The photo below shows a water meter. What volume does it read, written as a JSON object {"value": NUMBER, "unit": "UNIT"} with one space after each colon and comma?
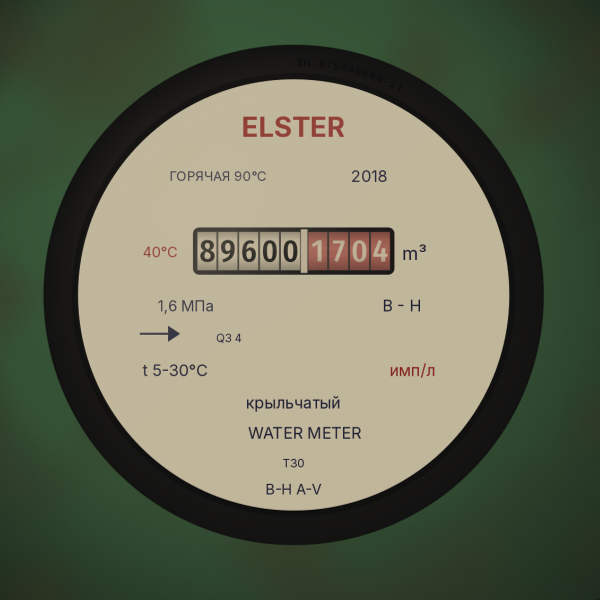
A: {"value": 89600.1704, "unit": "m³"}
